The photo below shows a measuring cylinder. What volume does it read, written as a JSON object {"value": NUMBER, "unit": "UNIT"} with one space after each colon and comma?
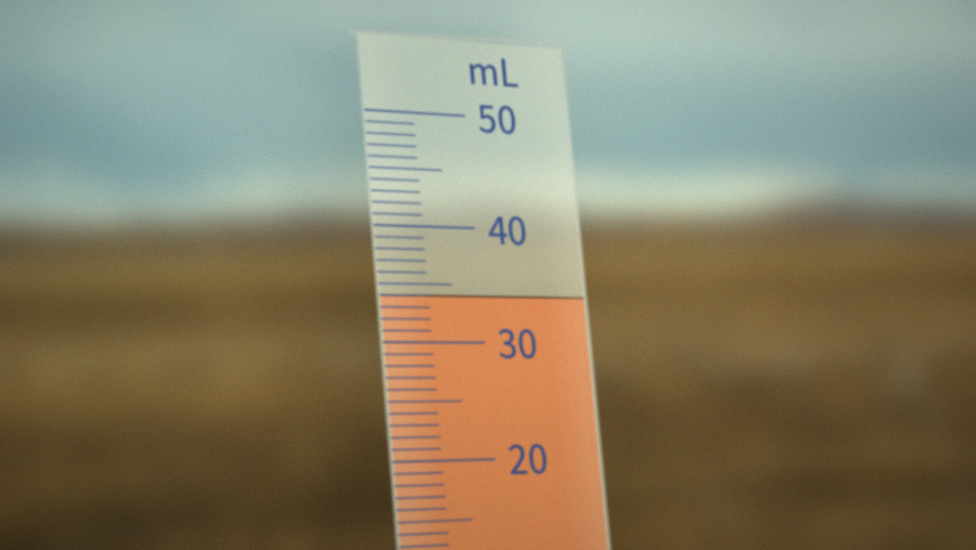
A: {"value": 34, "unit": "mL"}
